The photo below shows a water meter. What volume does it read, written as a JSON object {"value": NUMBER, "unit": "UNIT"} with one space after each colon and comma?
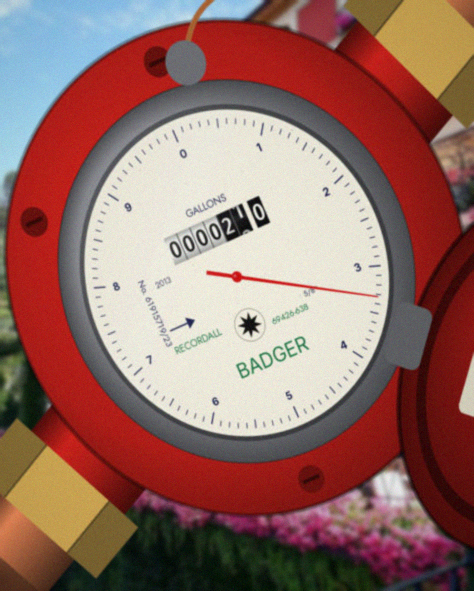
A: {"value": 213.3, "unit": "gal"}
